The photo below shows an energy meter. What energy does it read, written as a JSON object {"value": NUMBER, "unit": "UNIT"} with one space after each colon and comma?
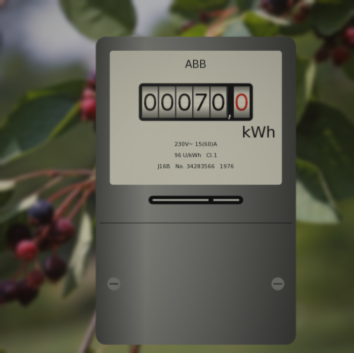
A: {"value": 70.0, "unit": "kWh"}
